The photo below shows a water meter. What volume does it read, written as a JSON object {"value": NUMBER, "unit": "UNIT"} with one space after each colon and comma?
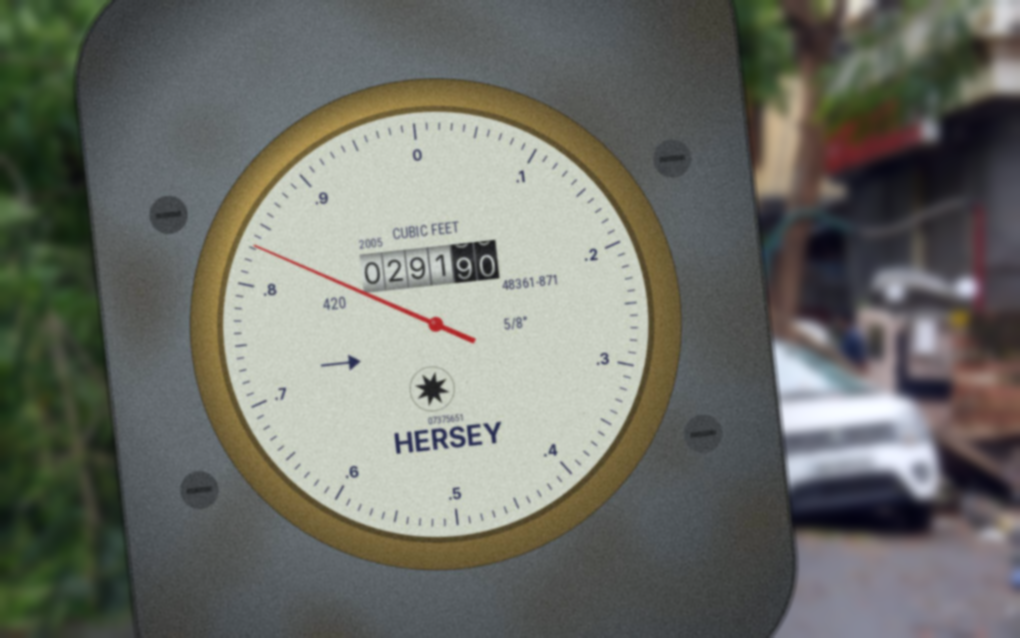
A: {"value": 29189.83, "unit": "ft³"}
